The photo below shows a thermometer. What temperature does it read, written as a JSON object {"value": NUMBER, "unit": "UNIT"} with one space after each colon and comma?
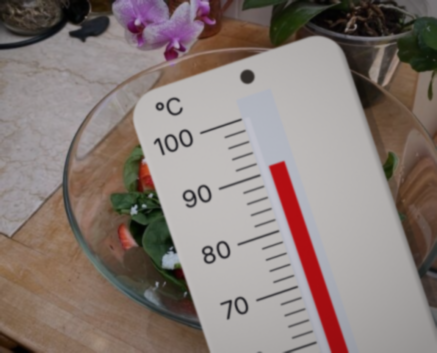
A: {"value": 91, "unit": "°C"}
